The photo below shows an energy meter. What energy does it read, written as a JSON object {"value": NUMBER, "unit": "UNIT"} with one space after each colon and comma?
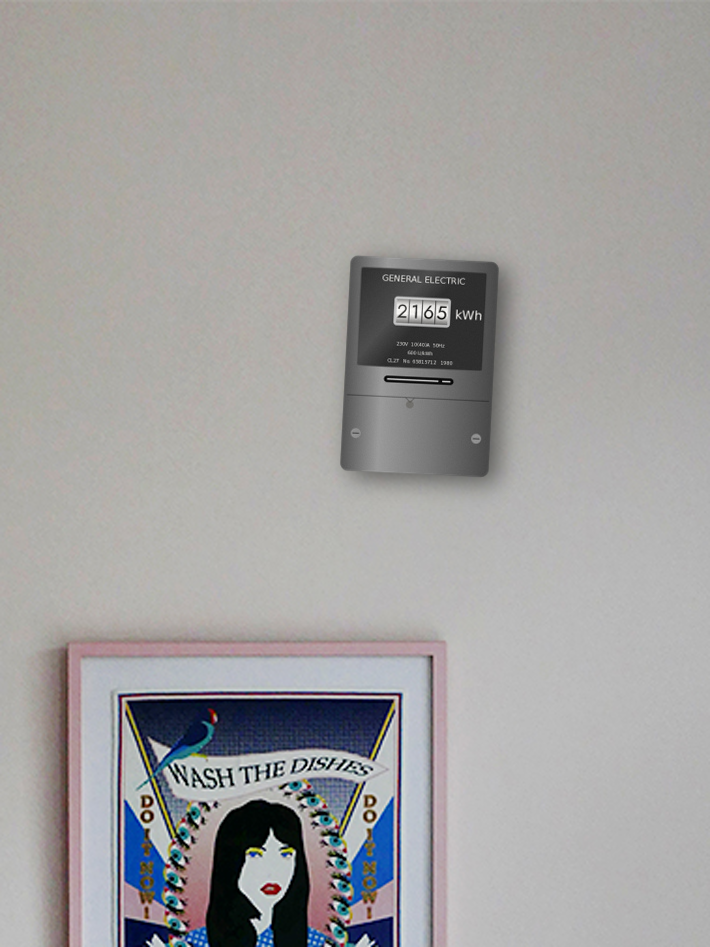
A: {"value": 2165, "unit": "kWh"}
